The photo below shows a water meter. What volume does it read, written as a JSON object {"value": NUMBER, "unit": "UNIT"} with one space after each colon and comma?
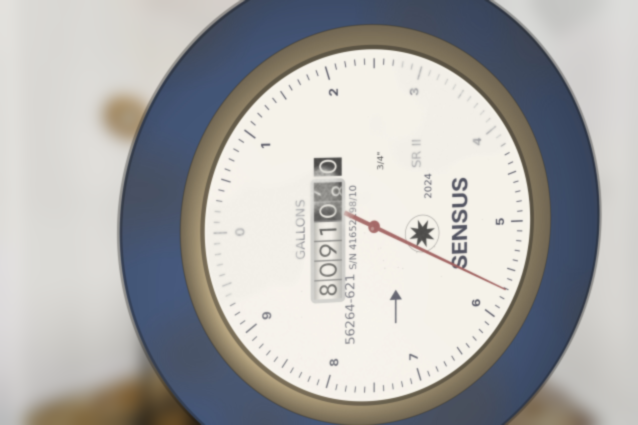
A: {"value": 8091075.7, "unit": "gal"}
